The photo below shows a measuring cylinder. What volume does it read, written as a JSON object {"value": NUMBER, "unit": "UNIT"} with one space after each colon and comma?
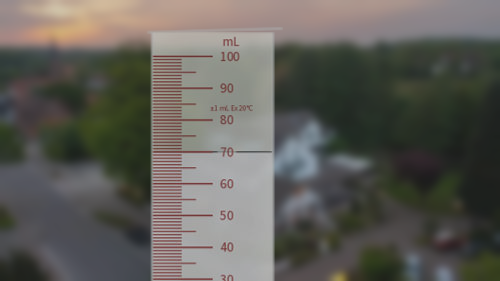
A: {"value": 70, "unit": "mL"}
